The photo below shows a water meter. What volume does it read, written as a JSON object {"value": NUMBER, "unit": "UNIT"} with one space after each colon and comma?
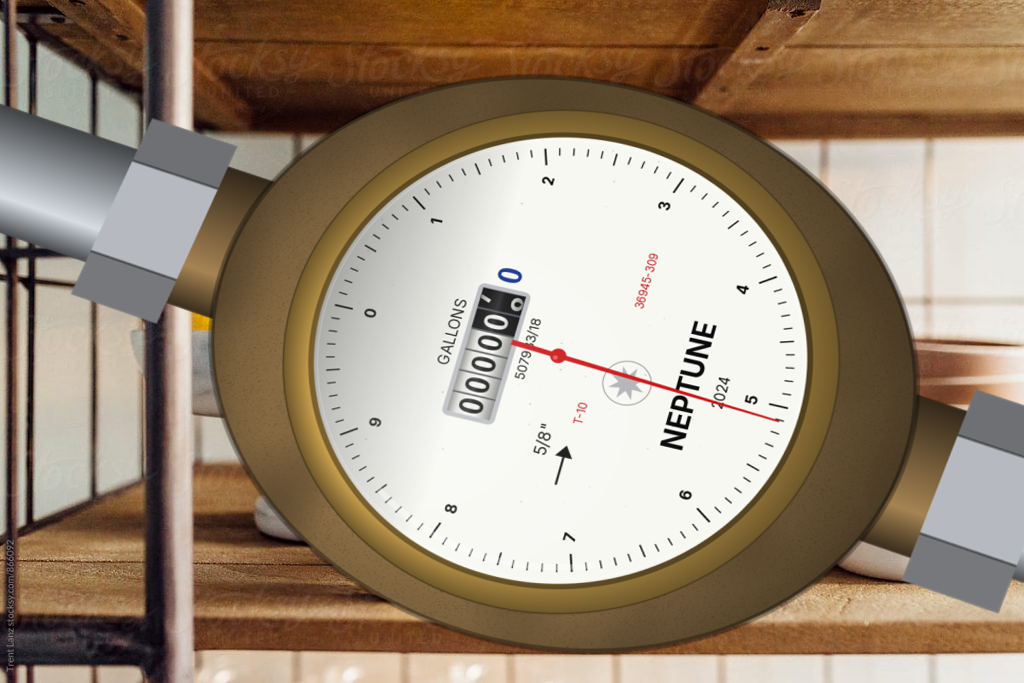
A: {"value": 75.1, "unit": "gal"}
